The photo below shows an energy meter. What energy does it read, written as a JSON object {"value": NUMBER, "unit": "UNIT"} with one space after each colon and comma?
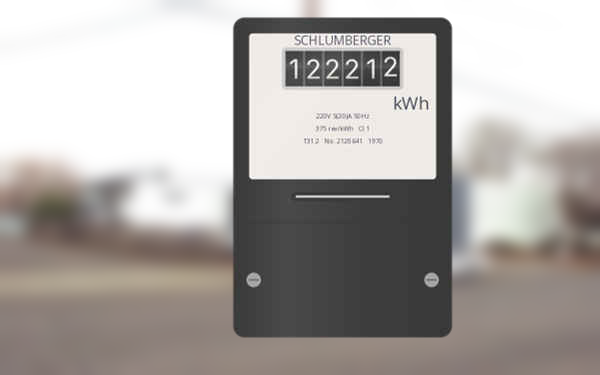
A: {"value": 122212, "unit": "kWh"}
